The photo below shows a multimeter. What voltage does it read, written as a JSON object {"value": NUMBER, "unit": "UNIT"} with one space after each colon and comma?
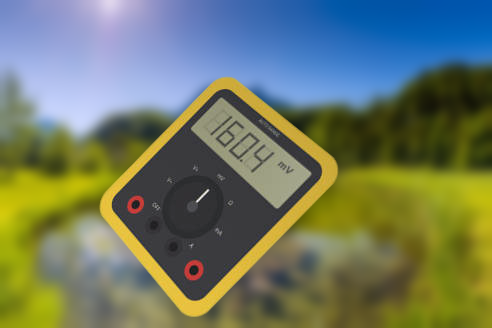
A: {"value": 160.4, "unit": "mV"}
